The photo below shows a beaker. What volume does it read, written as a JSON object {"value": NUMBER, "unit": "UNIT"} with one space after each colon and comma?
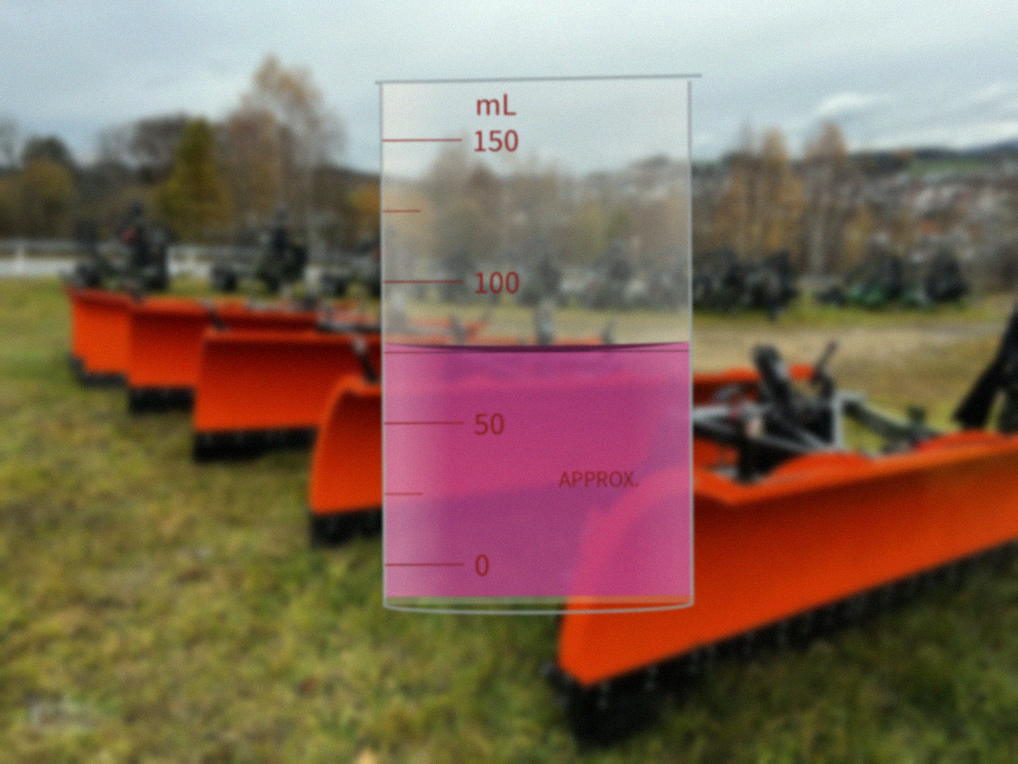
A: {"value": 75, "unit": "mL"}
